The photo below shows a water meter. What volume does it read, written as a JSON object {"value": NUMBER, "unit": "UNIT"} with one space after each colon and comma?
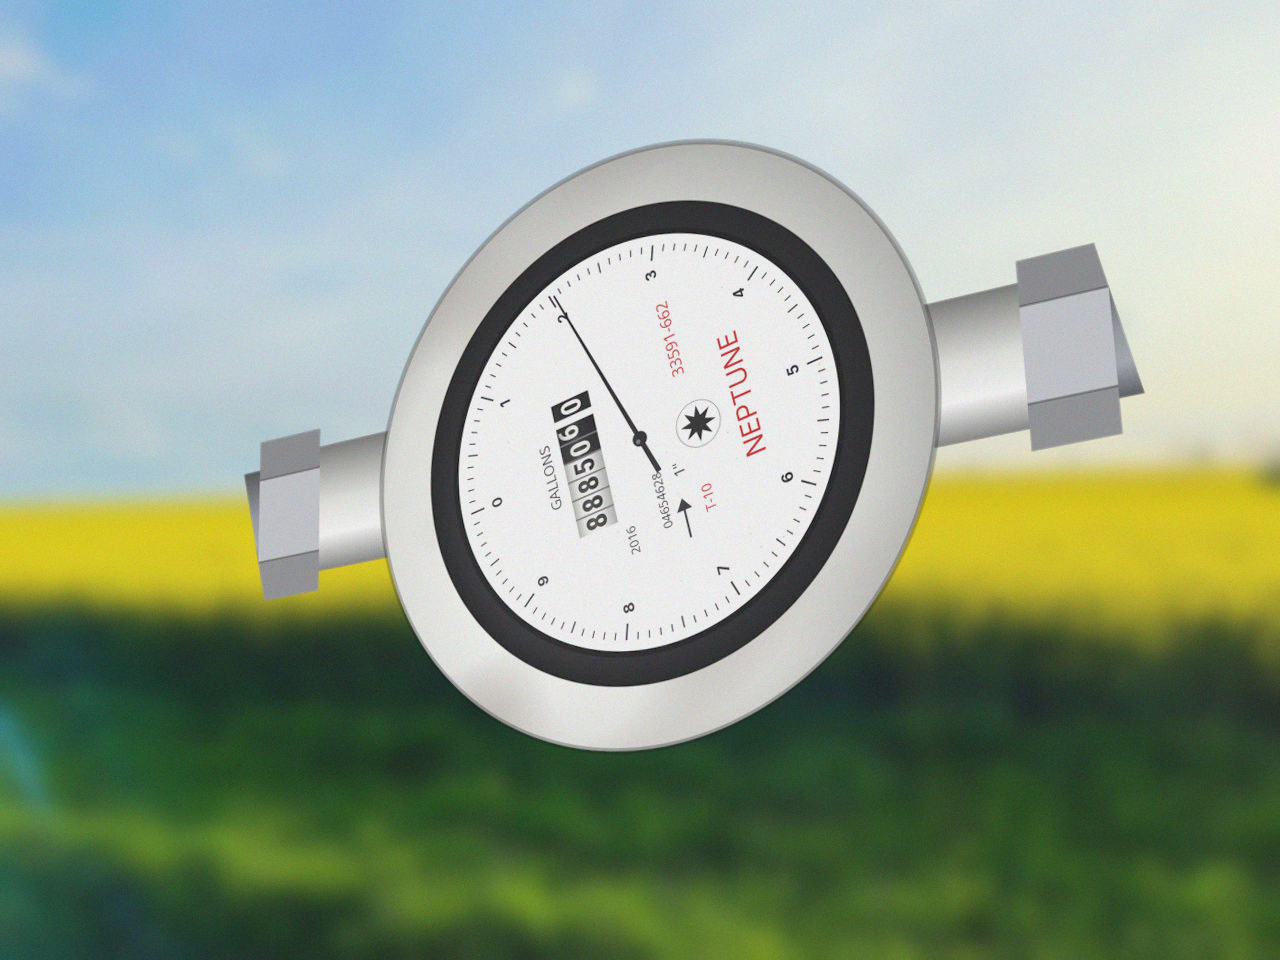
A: {"value": 8885062.0, "unit": "gal"}
